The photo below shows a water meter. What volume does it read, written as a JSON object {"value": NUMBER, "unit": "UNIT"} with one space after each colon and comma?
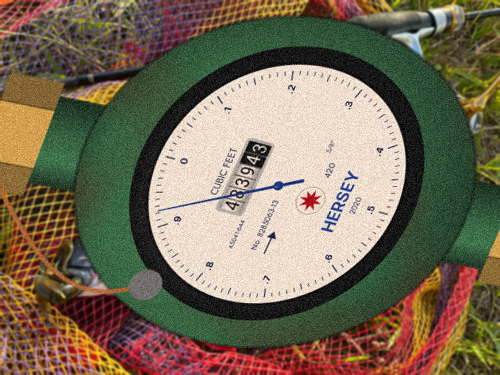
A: {"value": 483942.92, "unit": "ft³"}
